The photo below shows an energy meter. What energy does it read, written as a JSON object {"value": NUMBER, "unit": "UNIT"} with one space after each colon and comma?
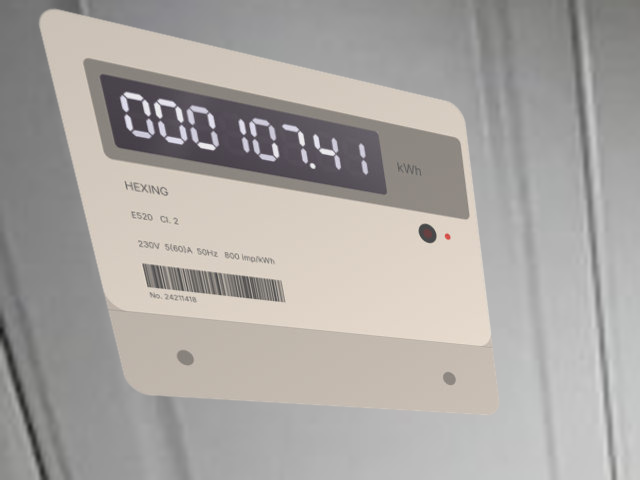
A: {"value": 107.41, "unit": "kWh"}
